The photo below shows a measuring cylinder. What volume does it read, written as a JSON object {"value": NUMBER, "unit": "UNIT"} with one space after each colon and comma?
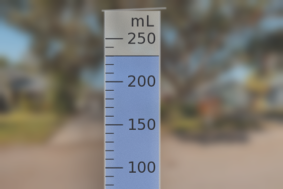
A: {"value": 230, "unit": "mL"}
